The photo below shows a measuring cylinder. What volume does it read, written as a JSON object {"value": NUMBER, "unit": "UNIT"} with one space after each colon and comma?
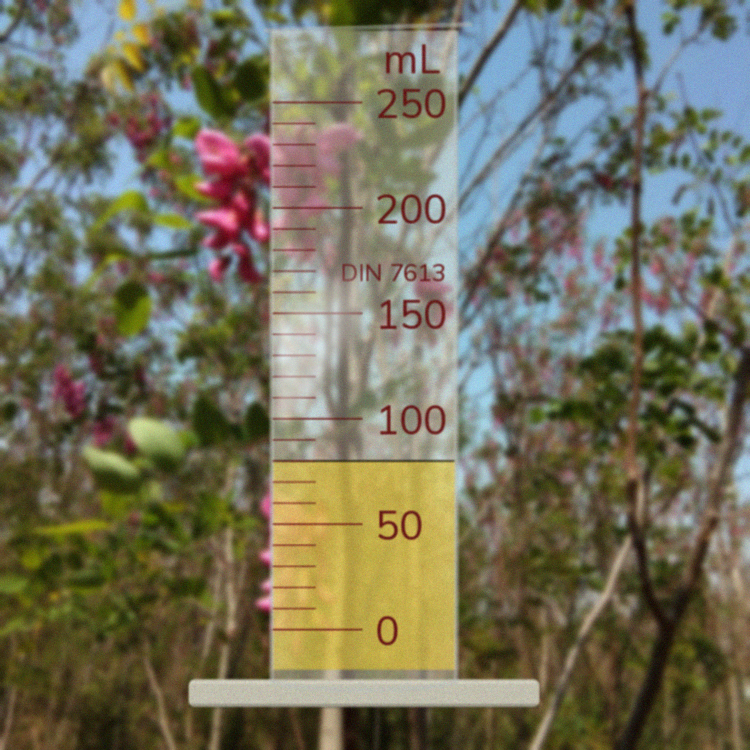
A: {"value": 80, "unit": "mL"}
